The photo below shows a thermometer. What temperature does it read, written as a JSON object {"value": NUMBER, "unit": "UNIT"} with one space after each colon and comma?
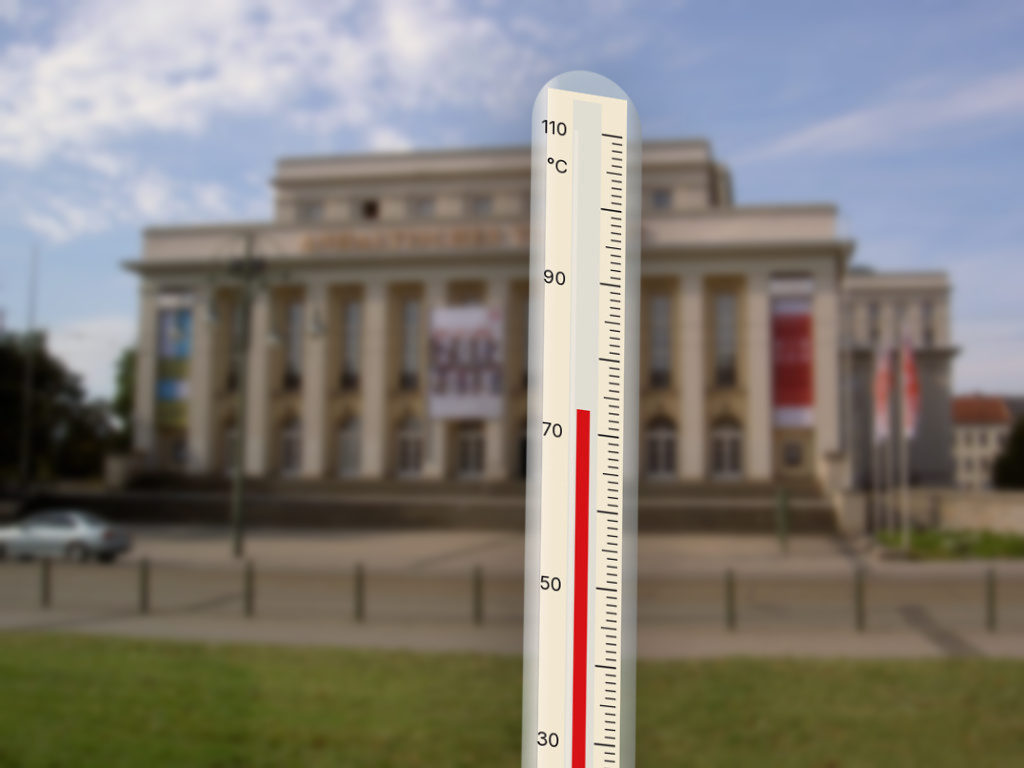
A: {"value": 73, "unit": "°C"}
